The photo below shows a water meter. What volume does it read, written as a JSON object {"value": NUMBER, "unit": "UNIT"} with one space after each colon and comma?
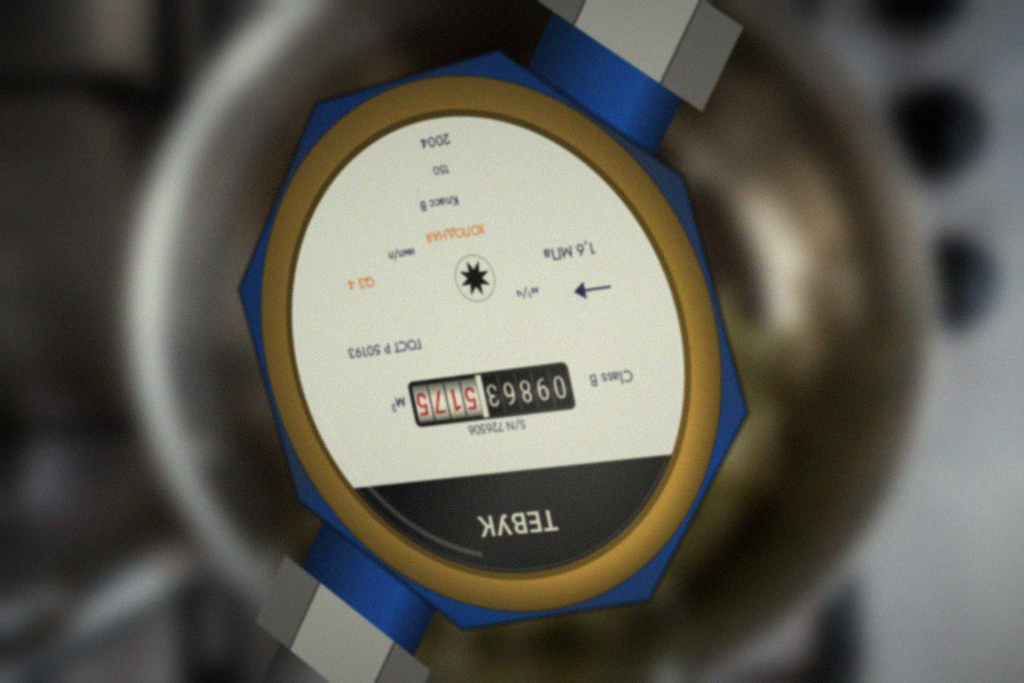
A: {"value": 9863.5175, "unit": "m³"}
